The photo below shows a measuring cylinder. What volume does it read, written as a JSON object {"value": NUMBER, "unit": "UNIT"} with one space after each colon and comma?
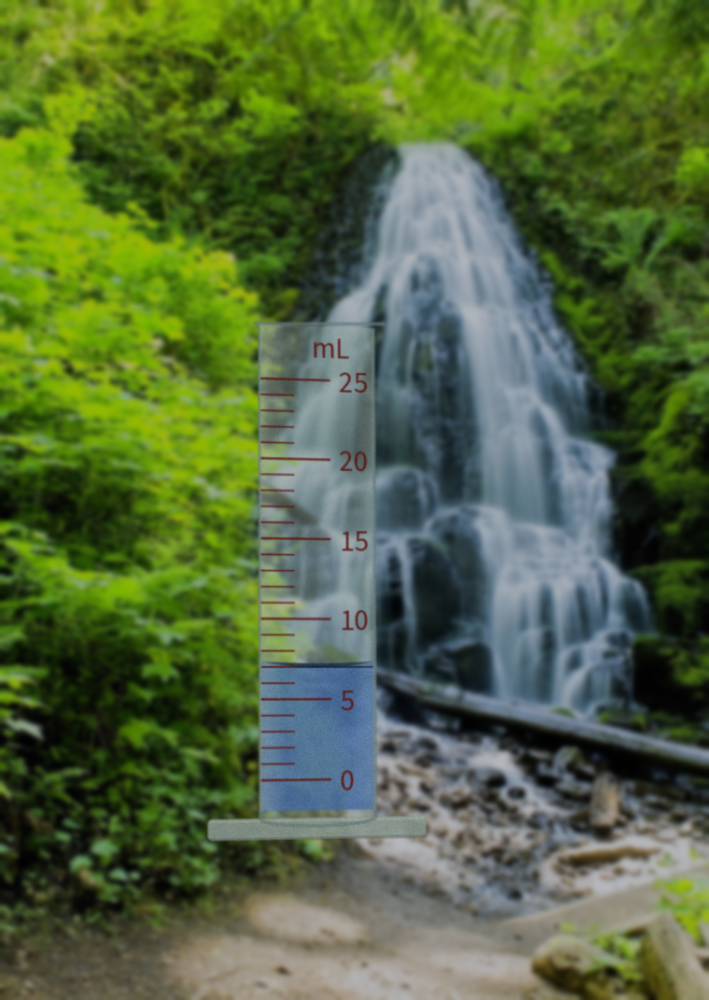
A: {"value": 7, "unit": "mL"}
